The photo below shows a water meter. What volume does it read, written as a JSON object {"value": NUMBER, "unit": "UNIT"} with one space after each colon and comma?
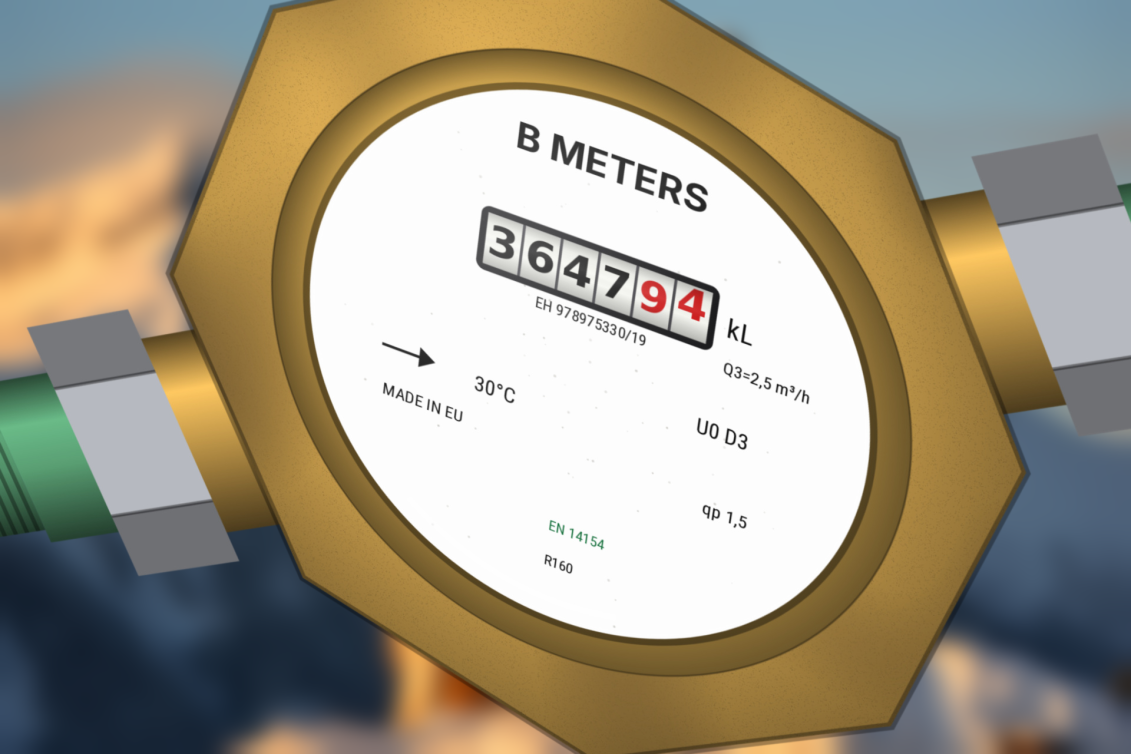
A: {"value": 3647.94, "unit": "kL"}
